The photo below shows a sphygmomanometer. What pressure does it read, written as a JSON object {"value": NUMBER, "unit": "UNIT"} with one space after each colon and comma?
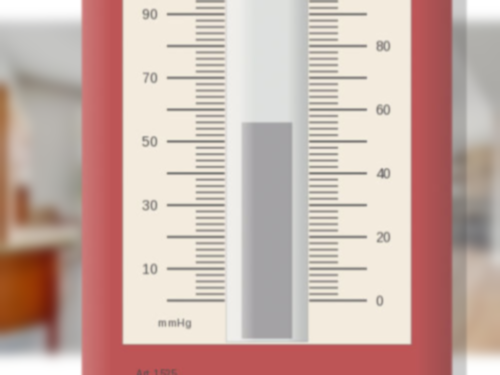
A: {"value": 56, "unit": "mmHg"}
